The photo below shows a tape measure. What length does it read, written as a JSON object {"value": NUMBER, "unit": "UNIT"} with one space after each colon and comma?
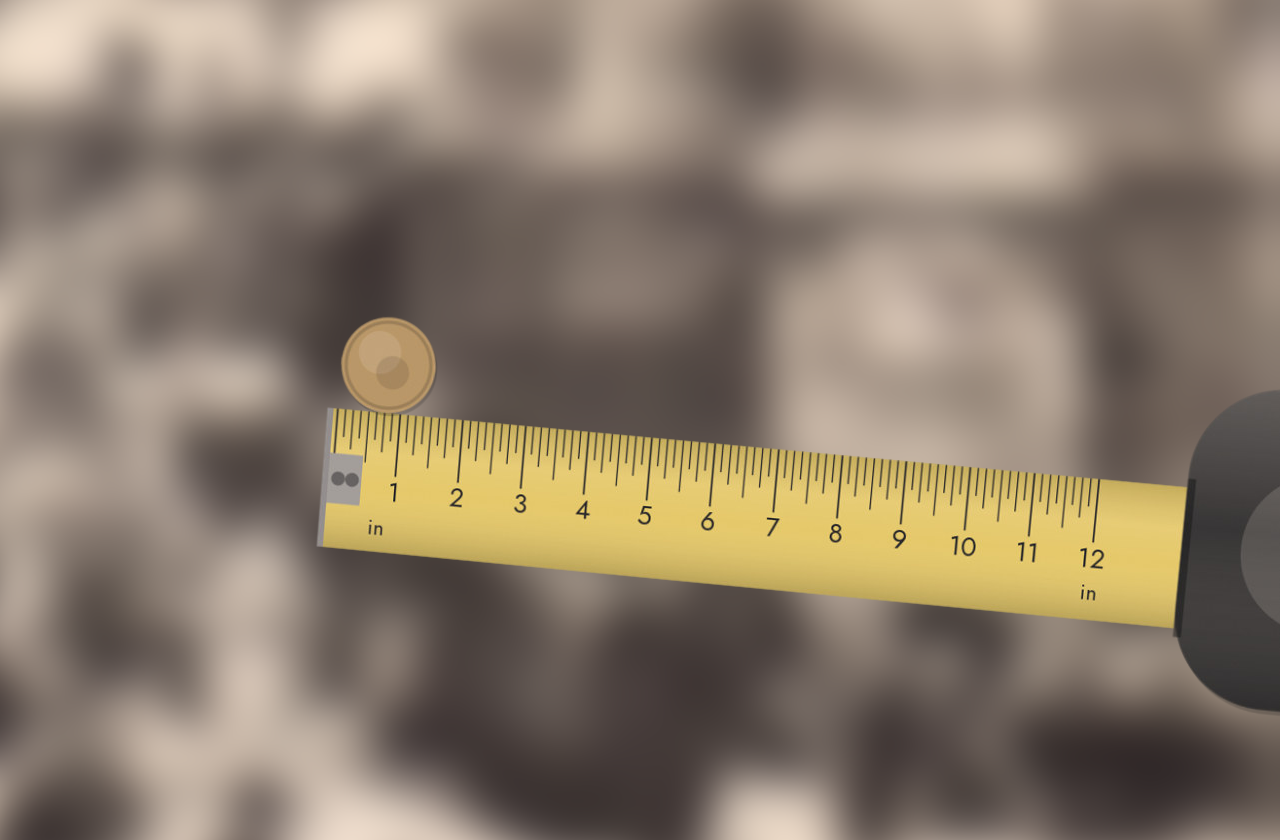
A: {"value": 1.5, "unit": "in"}
